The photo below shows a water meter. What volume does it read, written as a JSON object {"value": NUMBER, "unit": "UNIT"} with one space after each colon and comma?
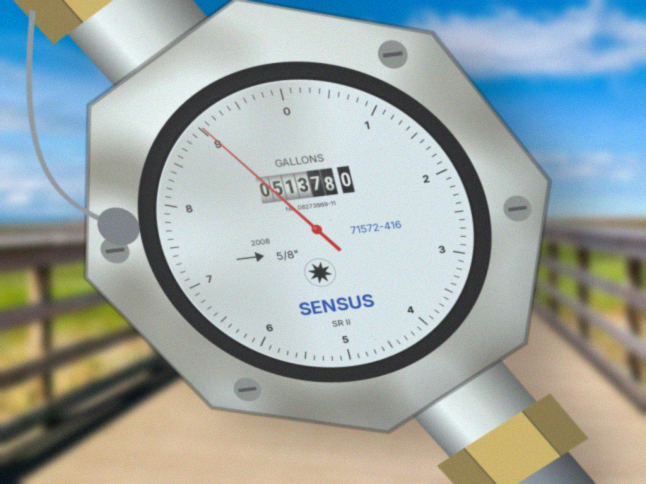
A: {"value": 513779.0, "unit": "gal"}
